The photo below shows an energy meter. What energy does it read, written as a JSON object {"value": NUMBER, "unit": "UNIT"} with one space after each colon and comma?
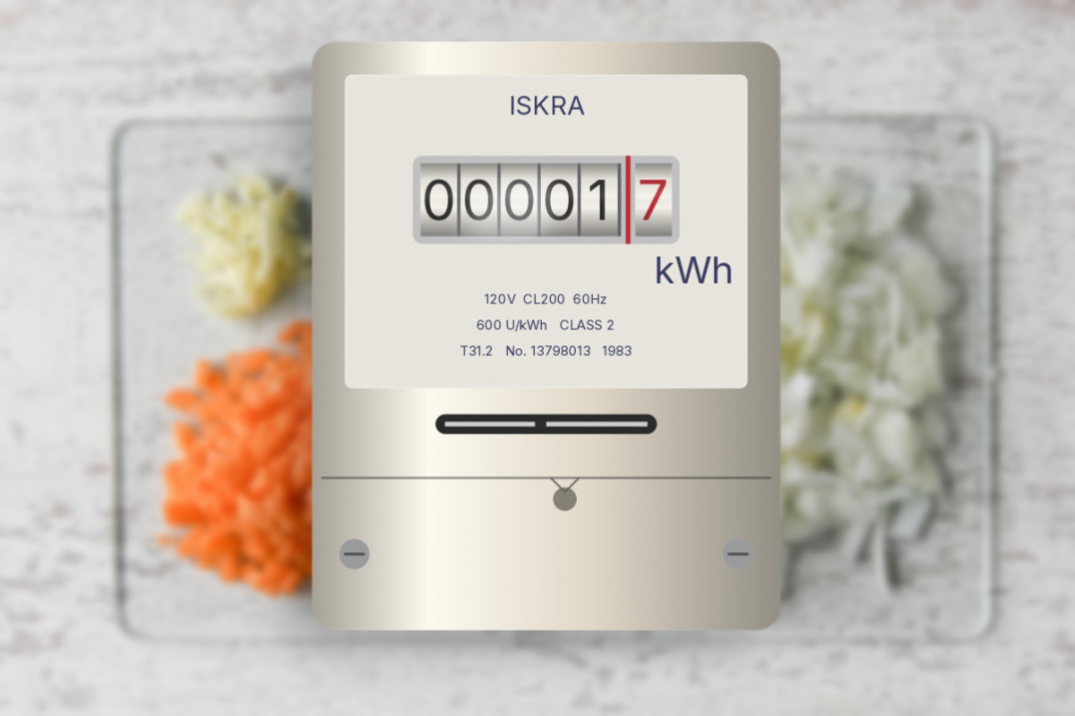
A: {"value": 1.7, "unit": "kWh"}
